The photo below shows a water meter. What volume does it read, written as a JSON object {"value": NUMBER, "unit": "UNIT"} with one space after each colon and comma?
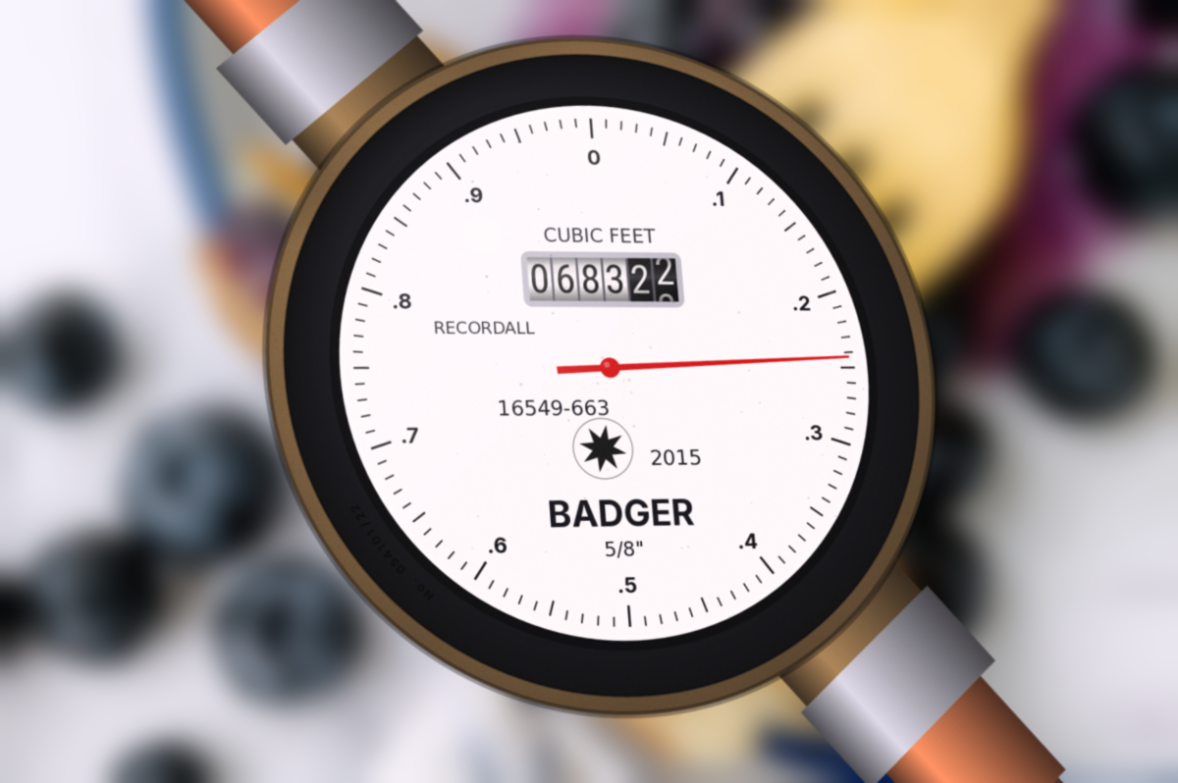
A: {"value": 68322.24, "unit": "ft³"}
